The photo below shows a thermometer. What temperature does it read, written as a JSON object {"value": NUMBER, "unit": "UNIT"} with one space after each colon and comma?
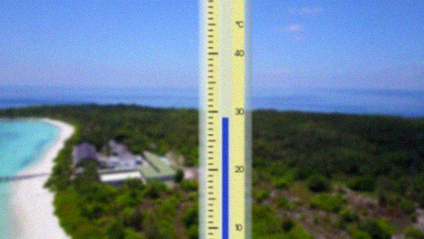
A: {"value": 29, "unit": "°C"}
